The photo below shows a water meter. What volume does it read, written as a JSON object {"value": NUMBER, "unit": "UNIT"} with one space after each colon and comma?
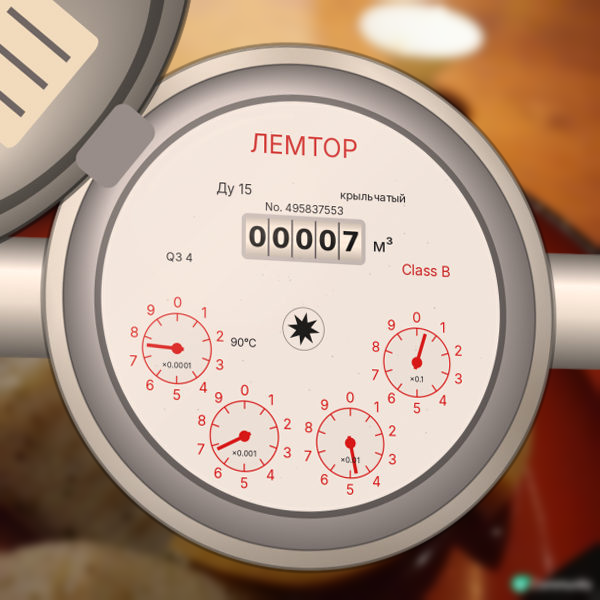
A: {"value": 7.0467, "unit": "m³"}
